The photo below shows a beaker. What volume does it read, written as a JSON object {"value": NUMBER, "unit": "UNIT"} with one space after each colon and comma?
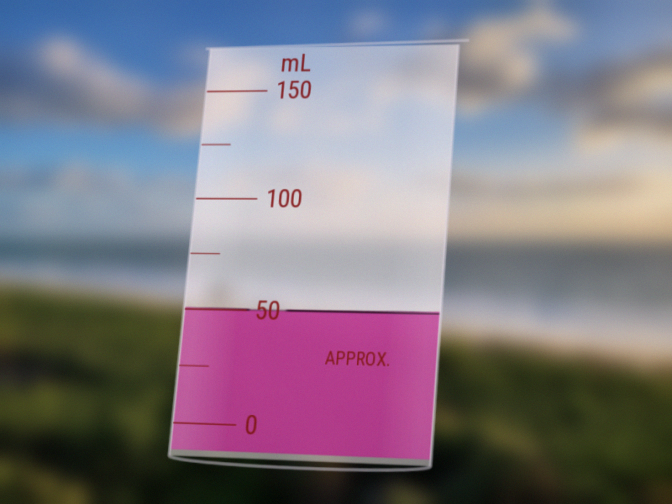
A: {"value": 50, "unit": "mL"}
